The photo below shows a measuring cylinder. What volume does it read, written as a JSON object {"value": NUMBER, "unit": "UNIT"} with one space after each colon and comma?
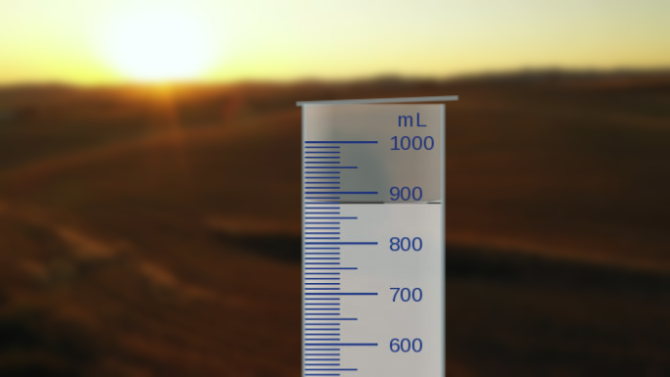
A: {"value": 880, "unit": "mL"}
